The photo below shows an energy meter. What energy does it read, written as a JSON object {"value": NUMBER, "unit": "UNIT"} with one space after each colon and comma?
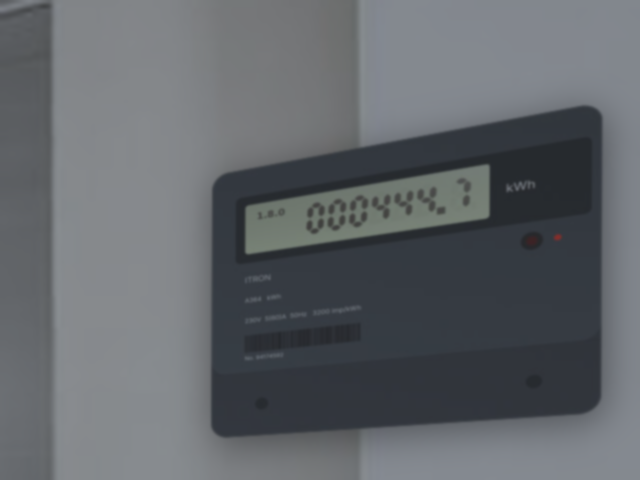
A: {"value": 444.7, "unit": "kWh"}
